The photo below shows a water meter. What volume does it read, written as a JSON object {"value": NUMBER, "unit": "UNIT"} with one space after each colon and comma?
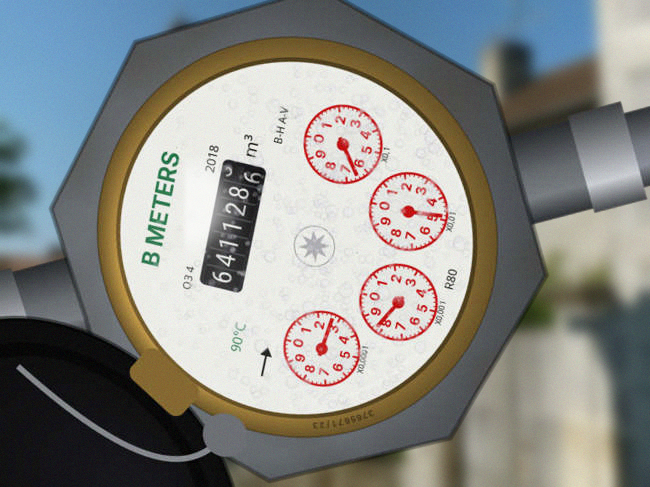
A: {"value": 6411285.6482, "unit": "m³"}
